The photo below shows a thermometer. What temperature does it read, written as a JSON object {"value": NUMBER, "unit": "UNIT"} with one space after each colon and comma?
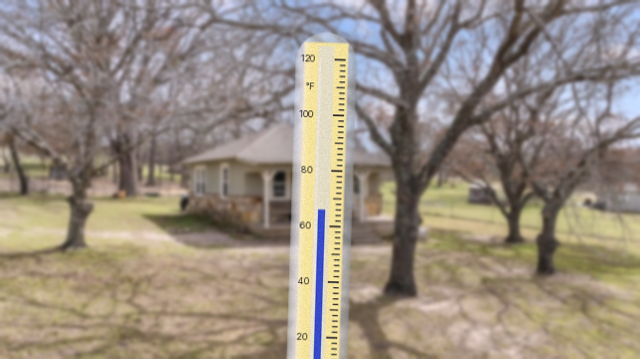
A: {"value": 66, "unit": "°F"}
